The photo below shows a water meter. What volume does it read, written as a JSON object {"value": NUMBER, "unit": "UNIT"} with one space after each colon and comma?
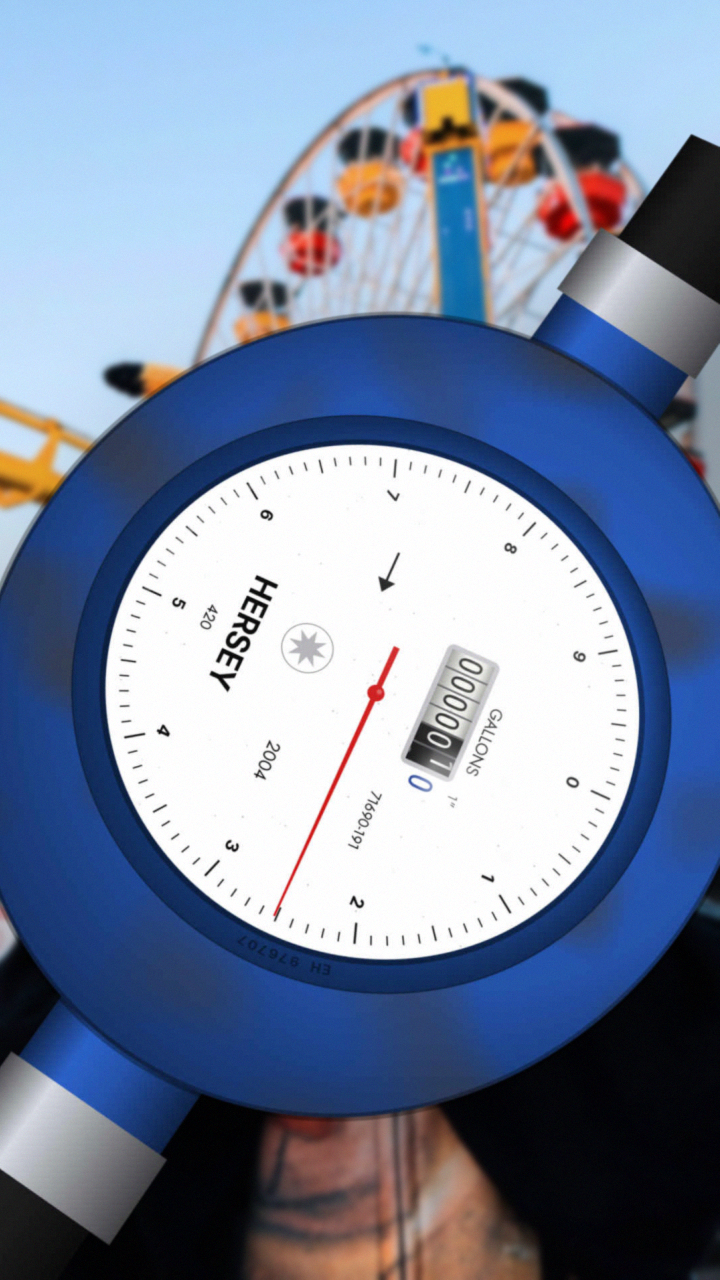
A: {"value": 12.5, "unit": "gal"}
